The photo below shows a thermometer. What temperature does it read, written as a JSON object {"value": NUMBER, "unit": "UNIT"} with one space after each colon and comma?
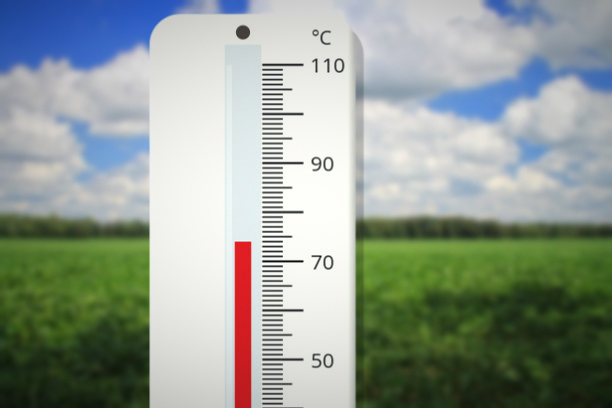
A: {"value": 74, "unit": "°C"}
